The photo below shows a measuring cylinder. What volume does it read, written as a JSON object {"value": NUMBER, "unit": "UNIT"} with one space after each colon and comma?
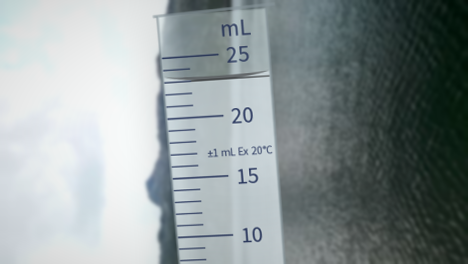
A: {"value": 23, "unit": "mL"}
